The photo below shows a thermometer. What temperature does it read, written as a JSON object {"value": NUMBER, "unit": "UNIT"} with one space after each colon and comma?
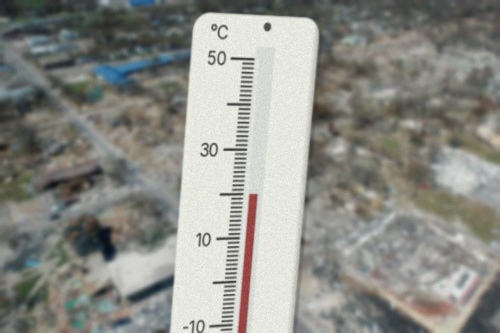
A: {"value": 20, "unit": "°C"}
